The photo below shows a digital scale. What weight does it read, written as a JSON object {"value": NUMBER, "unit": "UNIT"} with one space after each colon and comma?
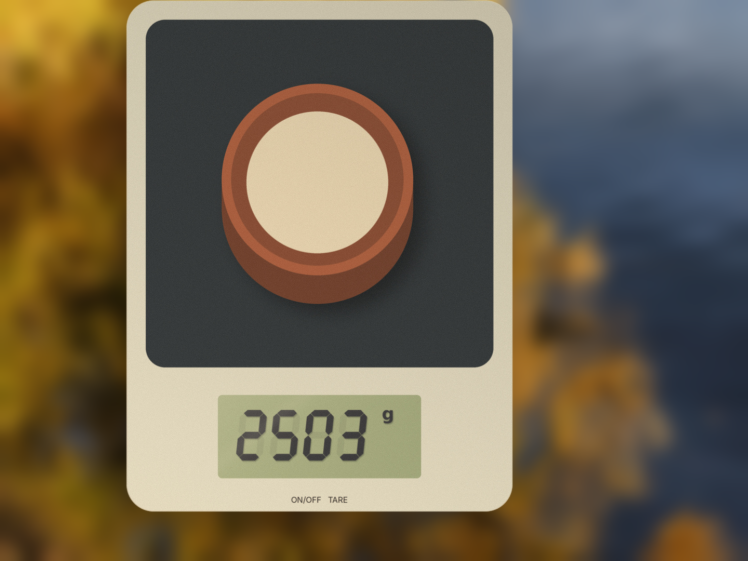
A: {"value": 2503, "unit": "g"}
